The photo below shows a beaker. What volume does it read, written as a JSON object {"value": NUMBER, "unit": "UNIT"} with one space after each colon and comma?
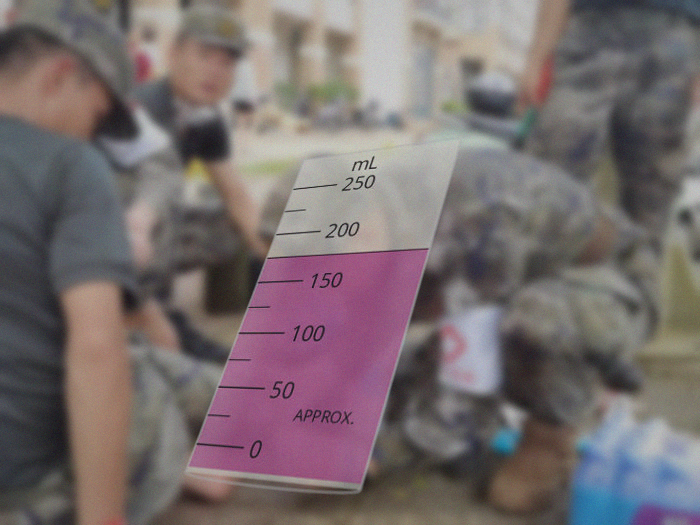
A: {"value": 175, "unit": "mL"}
